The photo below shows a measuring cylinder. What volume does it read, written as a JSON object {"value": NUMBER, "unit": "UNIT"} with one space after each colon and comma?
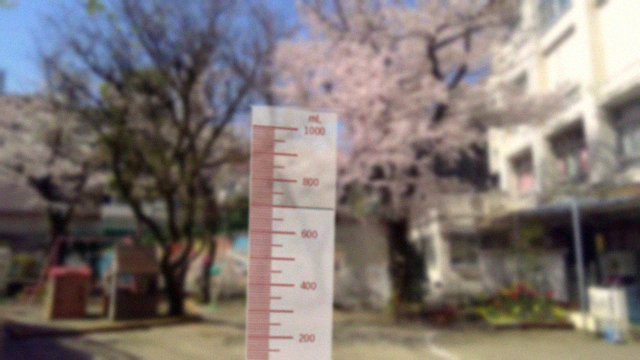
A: {"value": 700, "unit": "mL"}
